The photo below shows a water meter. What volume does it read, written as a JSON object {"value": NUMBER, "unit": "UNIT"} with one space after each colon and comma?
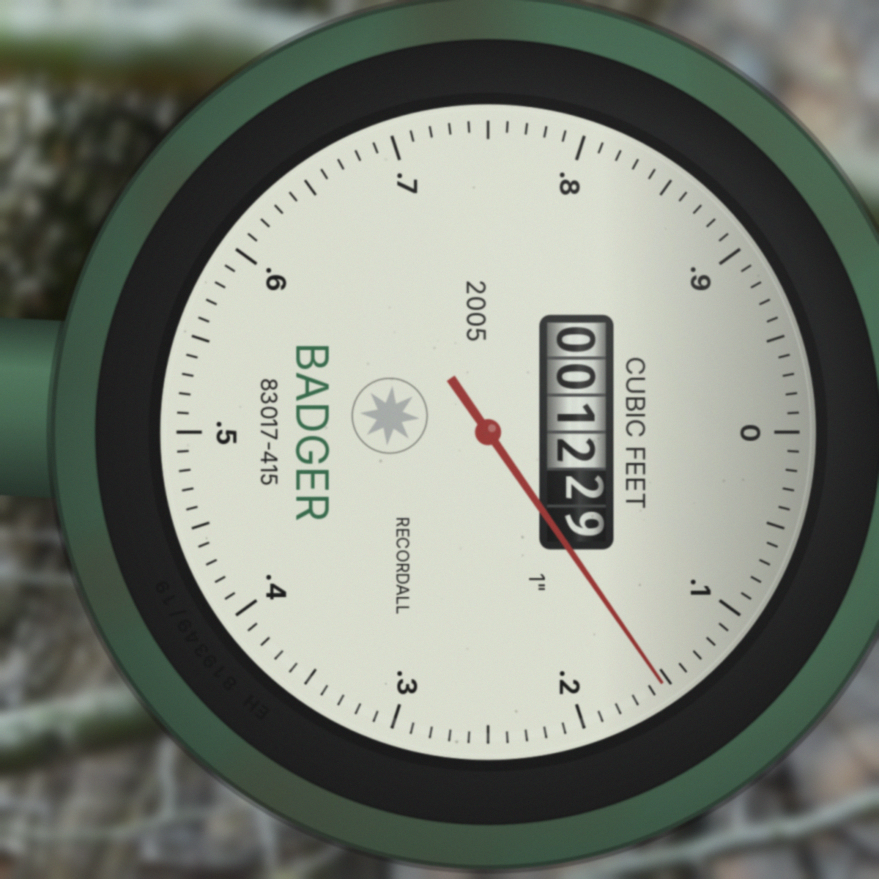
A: {"value": 1229.15, "unit": "ft³"}
